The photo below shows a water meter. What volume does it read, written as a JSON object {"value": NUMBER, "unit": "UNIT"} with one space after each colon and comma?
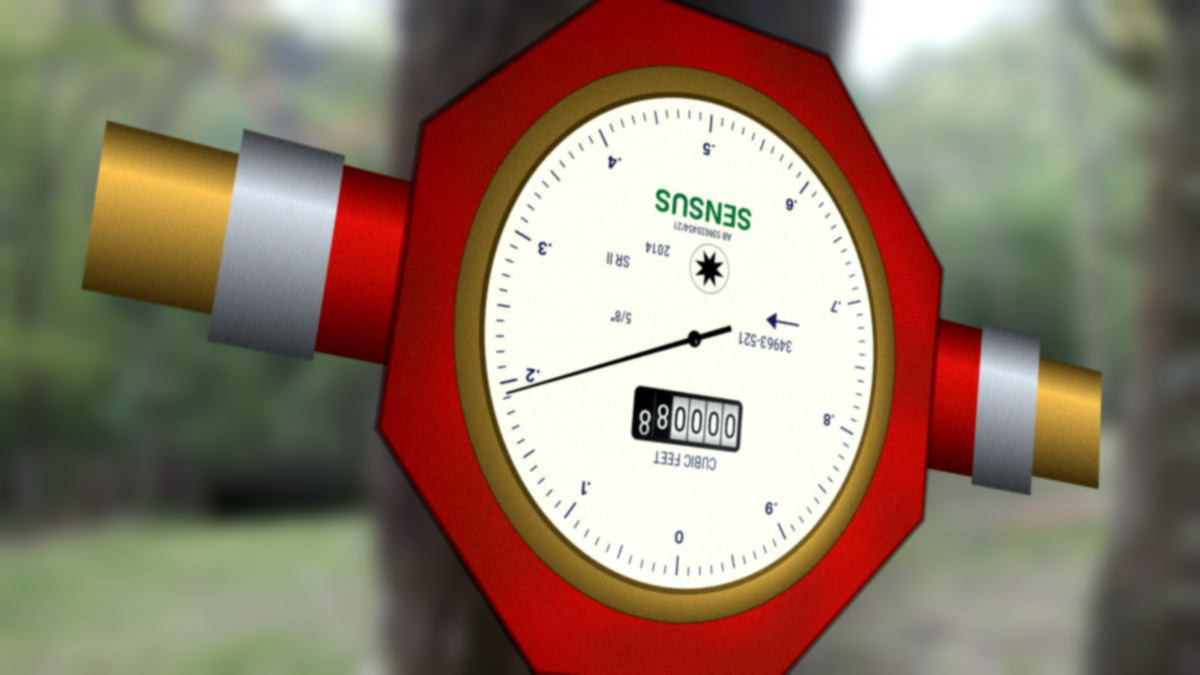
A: {"value": 88.19, "unit": "ft³"}
